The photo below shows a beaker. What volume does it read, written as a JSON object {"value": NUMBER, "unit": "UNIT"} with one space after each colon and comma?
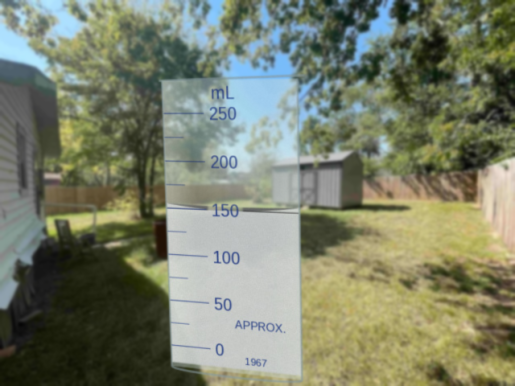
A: {"value": 150, "unit": "mL"}
